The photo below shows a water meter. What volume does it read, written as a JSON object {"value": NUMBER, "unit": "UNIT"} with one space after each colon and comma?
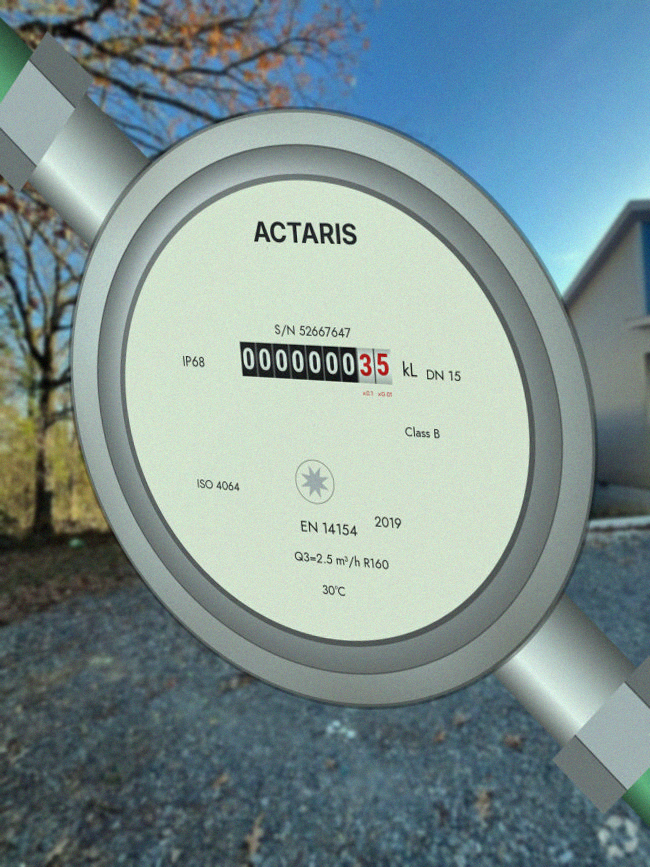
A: {"value": 0.35, "unit": "kL"}
